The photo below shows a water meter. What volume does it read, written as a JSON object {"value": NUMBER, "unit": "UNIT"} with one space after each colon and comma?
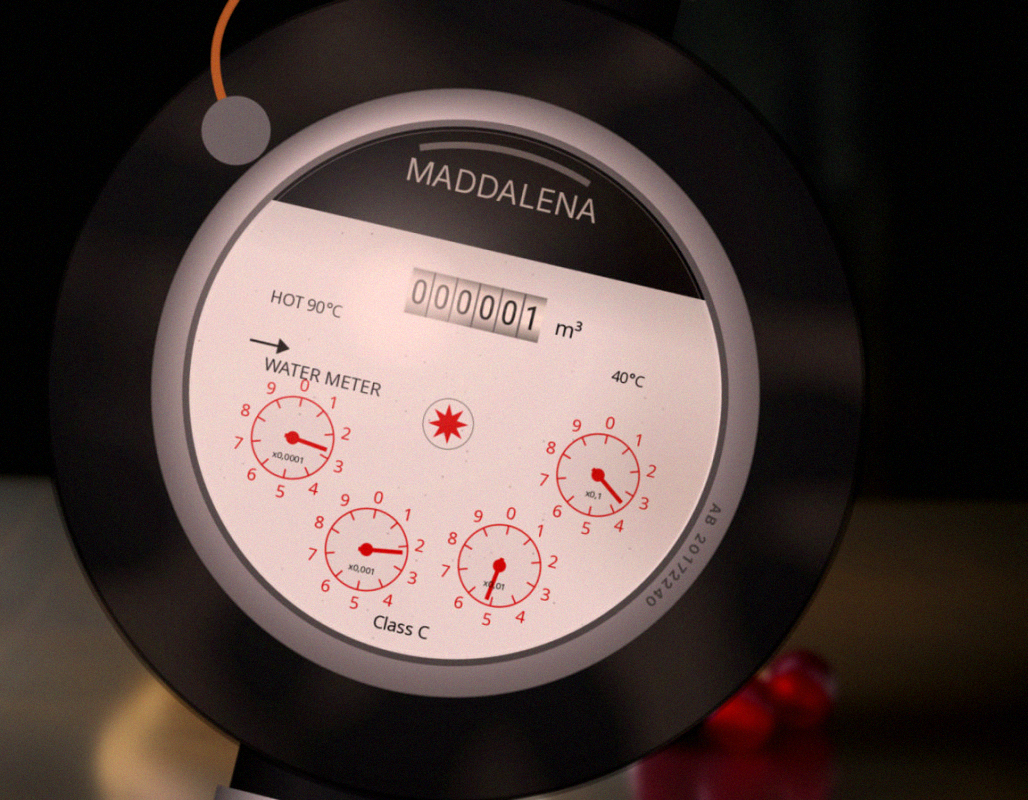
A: {"value": 1.3522, "unit": "m³"}
